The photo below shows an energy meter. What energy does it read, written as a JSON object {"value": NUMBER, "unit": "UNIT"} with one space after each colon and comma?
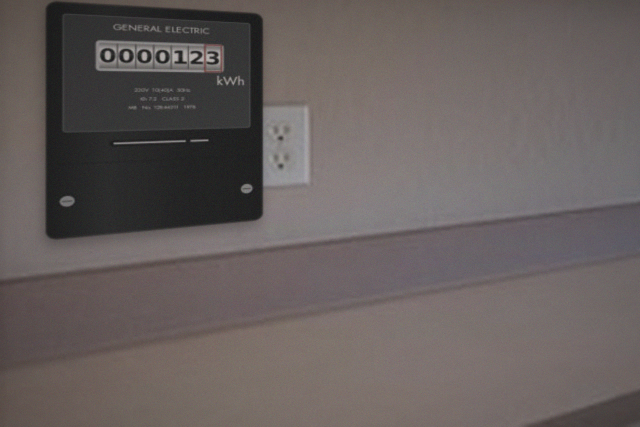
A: {"value": 12.3, "unit": "kWh"}
